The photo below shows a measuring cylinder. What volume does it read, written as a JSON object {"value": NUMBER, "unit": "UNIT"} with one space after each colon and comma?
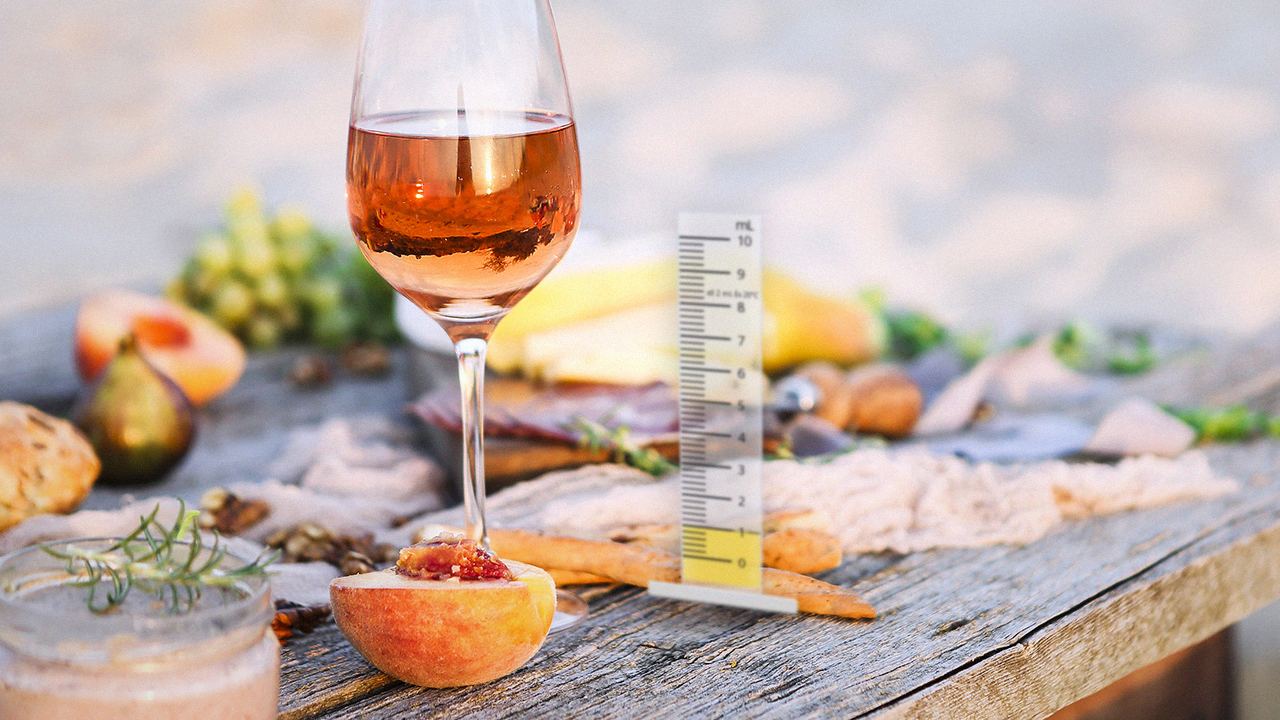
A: {"value": 1, "unit": "mL"}
